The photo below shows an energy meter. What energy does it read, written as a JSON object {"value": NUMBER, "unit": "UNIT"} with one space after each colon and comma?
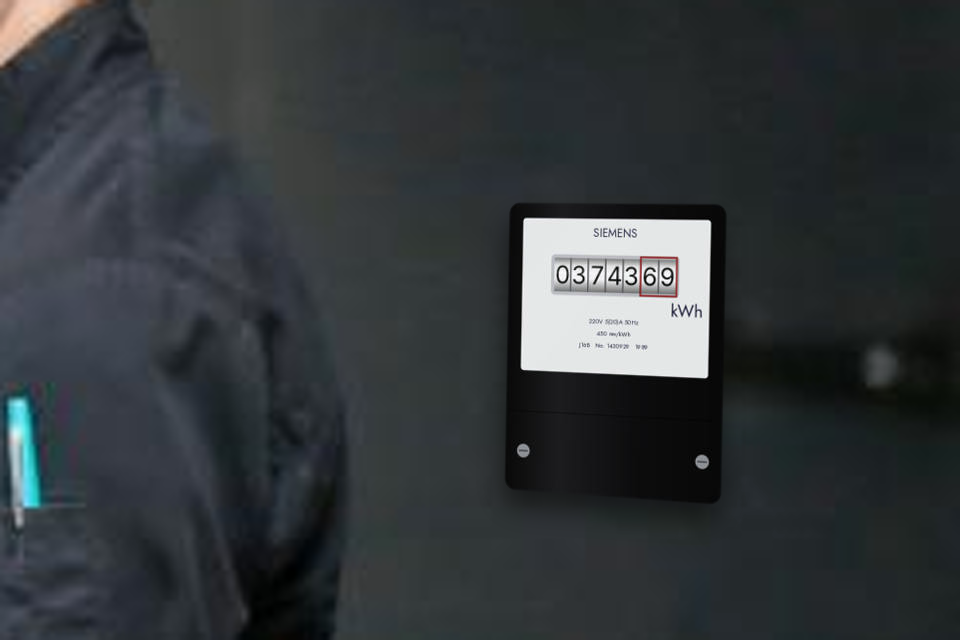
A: {"value": 3743.69, "unit": "kWh"}
